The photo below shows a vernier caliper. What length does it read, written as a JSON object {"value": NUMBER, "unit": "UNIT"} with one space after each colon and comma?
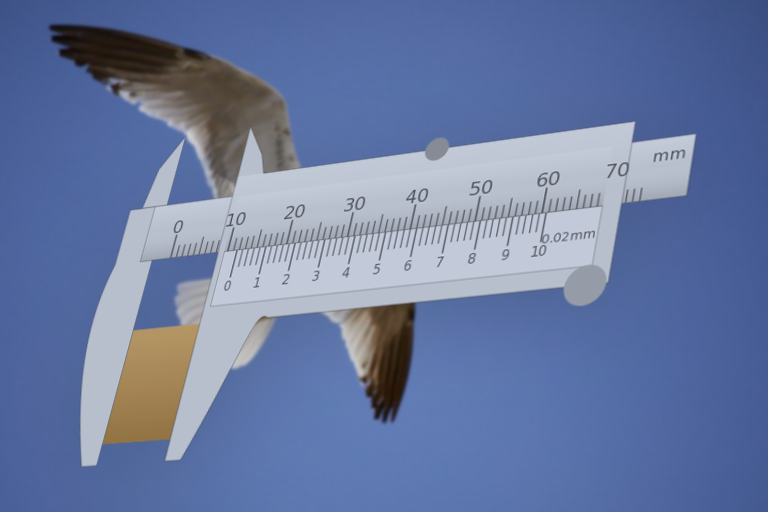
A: {"value": 11.6, "unit": "mm"}
